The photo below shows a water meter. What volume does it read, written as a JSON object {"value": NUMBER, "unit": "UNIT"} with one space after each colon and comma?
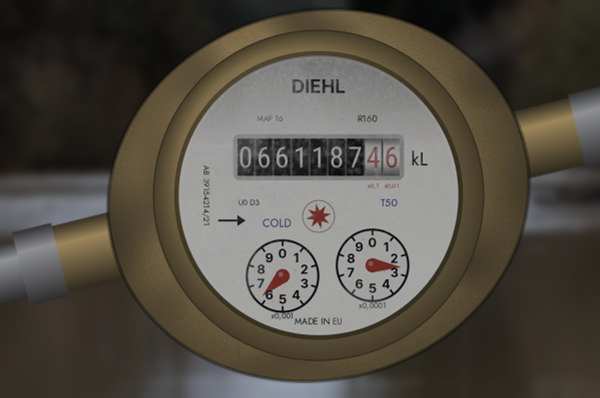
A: {"value": 661187.4662, "unit": "kL"}
